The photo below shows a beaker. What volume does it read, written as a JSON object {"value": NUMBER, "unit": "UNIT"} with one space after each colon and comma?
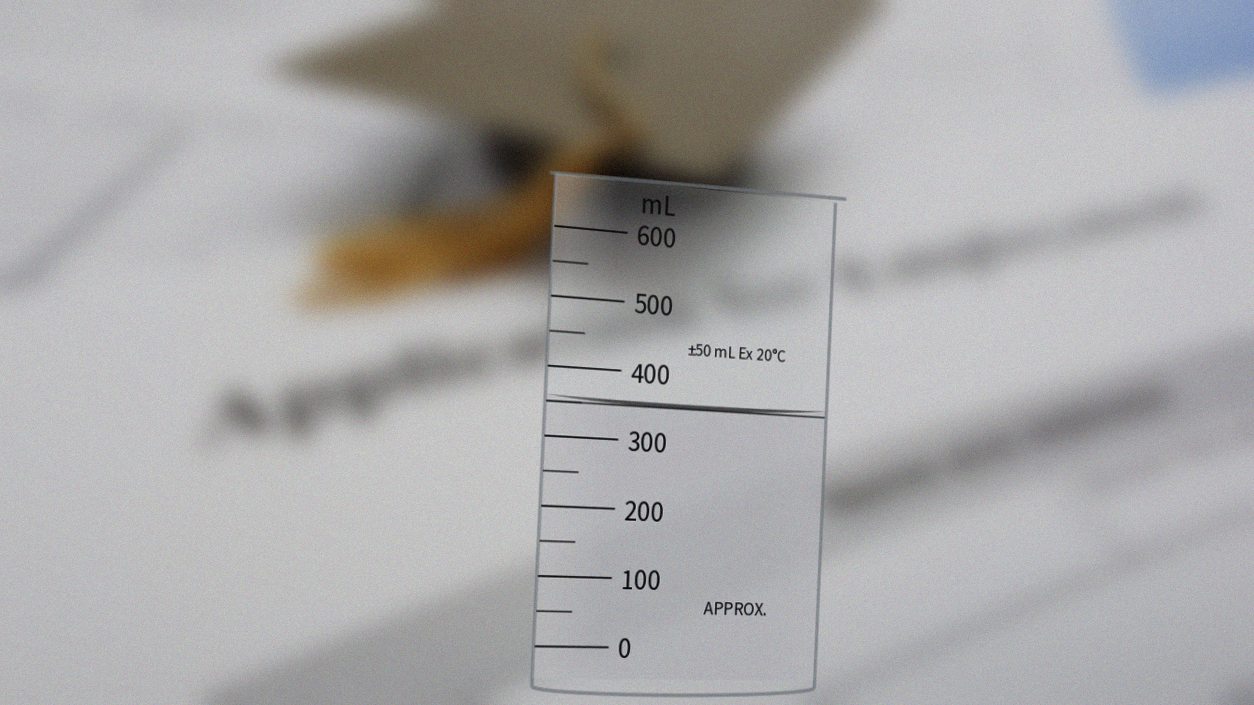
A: {"value": 350, "unit": "mL"}
